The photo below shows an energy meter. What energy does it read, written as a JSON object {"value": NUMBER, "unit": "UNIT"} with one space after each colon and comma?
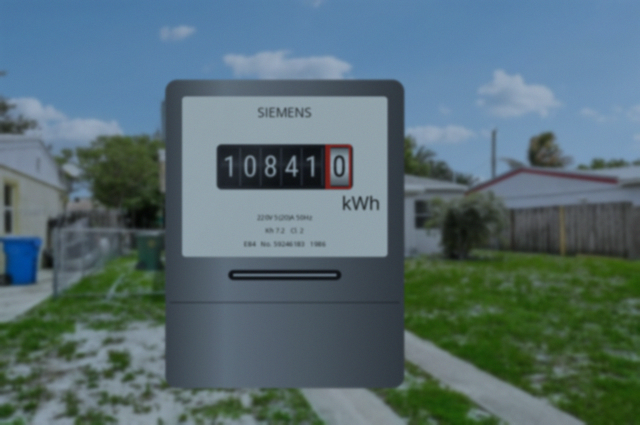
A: {"value": 10841.0, "unit": "kWh"}
